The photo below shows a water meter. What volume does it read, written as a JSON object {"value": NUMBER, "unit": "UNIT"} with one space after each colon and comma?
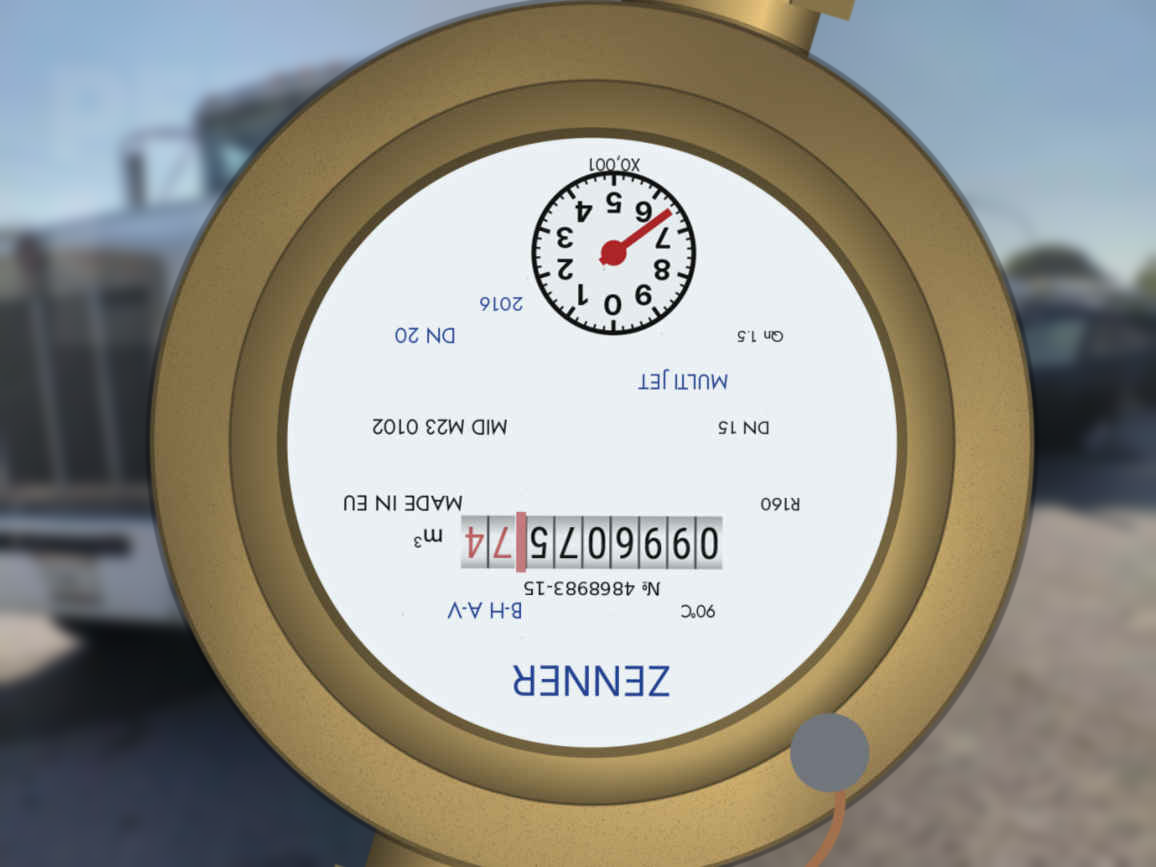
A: {"value": 996075.746, "unit": "m³"}
